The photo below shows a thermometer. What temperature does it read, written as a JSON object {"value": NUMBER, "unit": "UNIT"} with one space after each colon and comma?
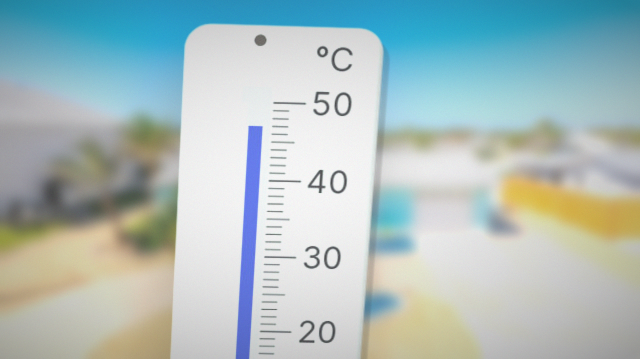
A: {"value": 47, "unit": "°C"}
